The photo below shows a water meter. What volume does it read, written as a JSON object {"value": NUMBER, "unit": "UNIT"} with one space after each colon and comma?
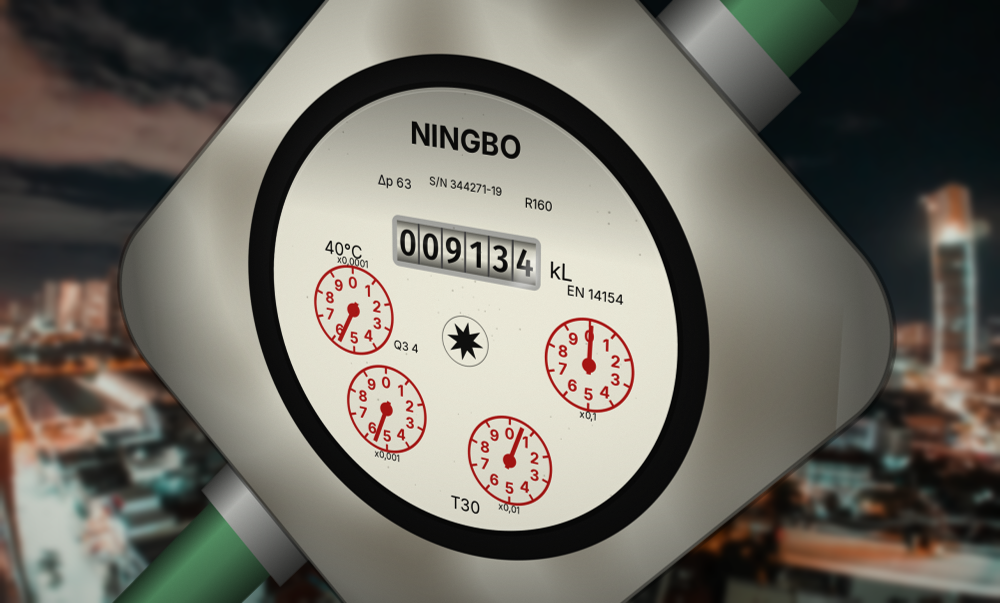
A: {"value": 9134.0055, "unit": "kL"}
